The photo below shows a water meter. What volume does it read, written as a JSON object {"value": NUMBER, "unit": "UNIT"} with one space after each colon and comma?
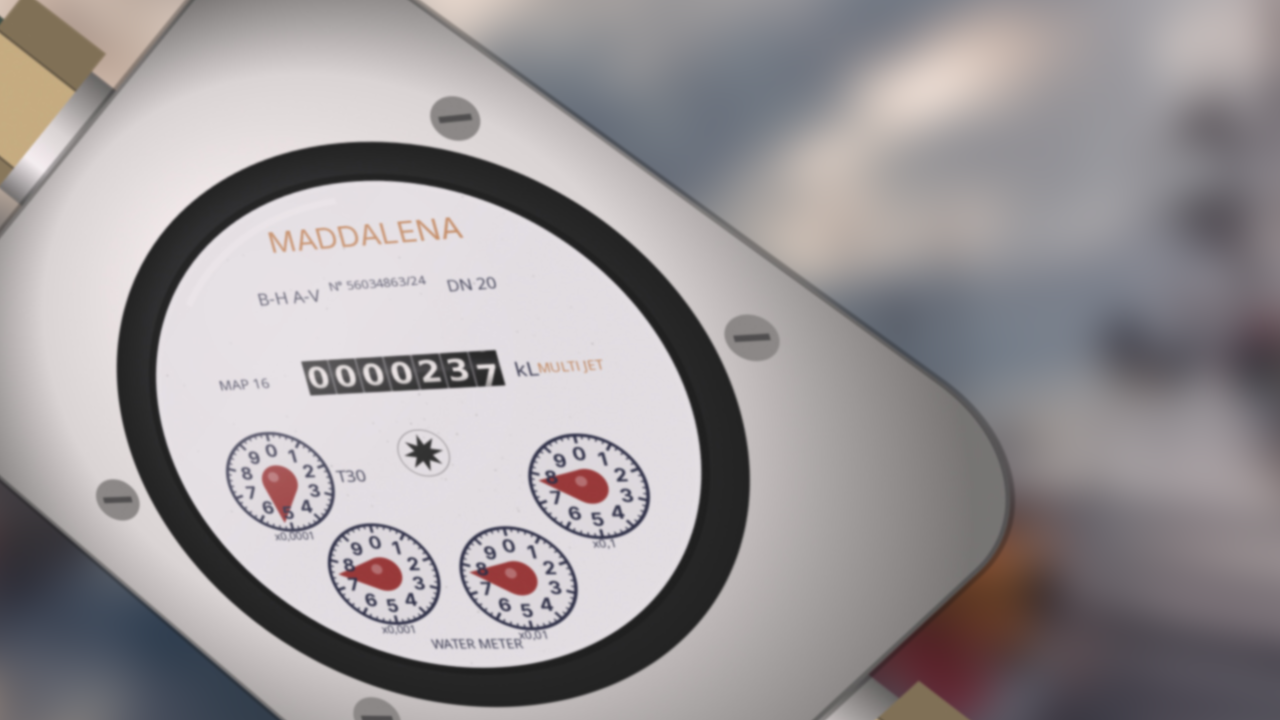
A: {"value": 236.7775, "unit": "kL"}
